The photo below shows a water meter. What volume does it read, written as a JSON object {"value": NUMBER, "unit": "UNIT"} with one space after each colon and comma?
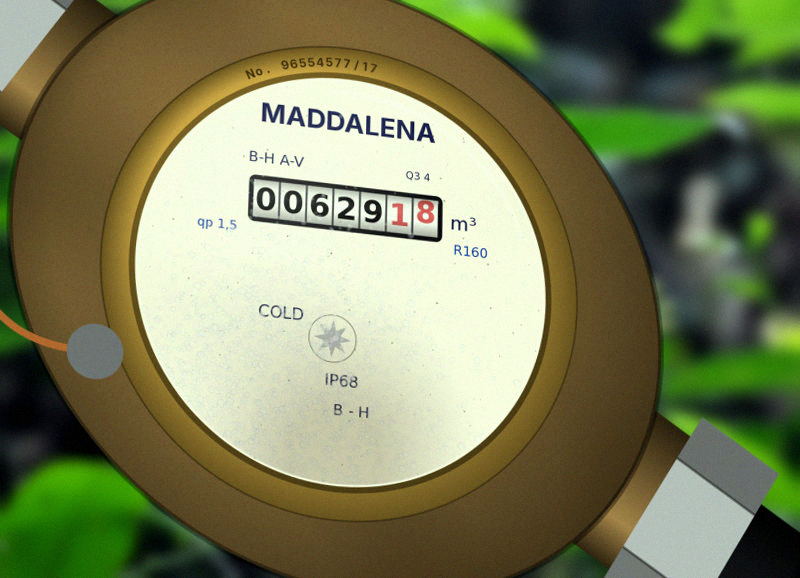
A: {"value": 629.18, "unit": "m³"}
